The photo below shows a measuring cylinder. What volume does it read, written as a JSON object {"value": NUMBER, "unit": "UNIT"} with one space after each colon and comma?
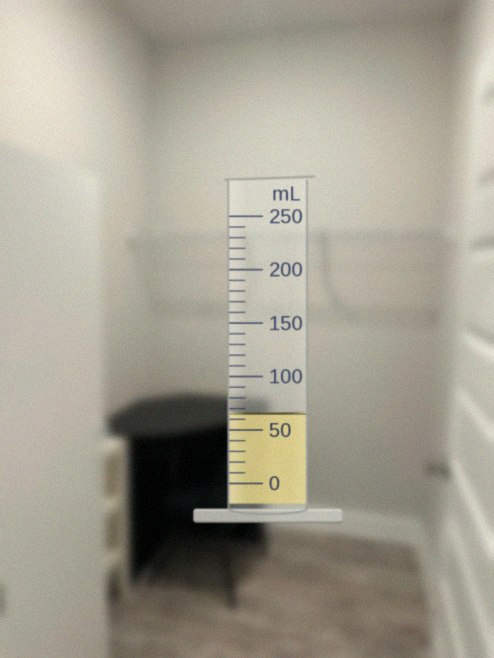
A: {"value": 65, "unit": "mL"}
